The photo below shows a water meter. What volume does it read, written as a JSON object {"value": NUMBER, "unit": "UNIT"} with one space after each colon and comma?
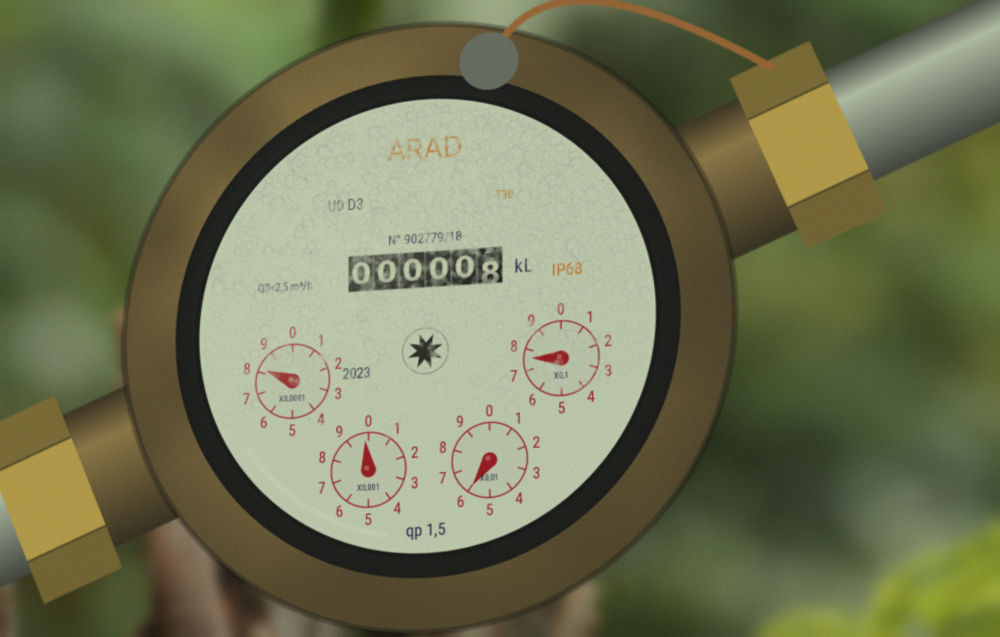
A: {"value": 7.7598, "unit": "kL"}
